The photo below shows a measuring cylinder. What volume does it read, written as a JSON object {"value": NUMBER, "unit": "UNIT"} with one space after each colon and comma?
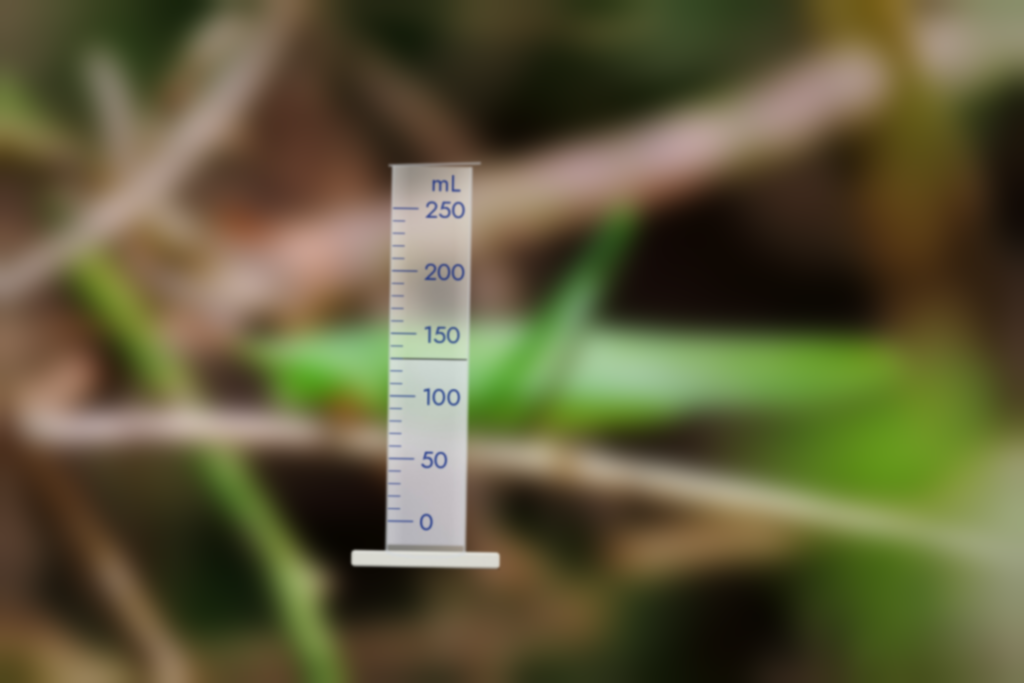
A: {"value": 130, "unit": "mL"}
